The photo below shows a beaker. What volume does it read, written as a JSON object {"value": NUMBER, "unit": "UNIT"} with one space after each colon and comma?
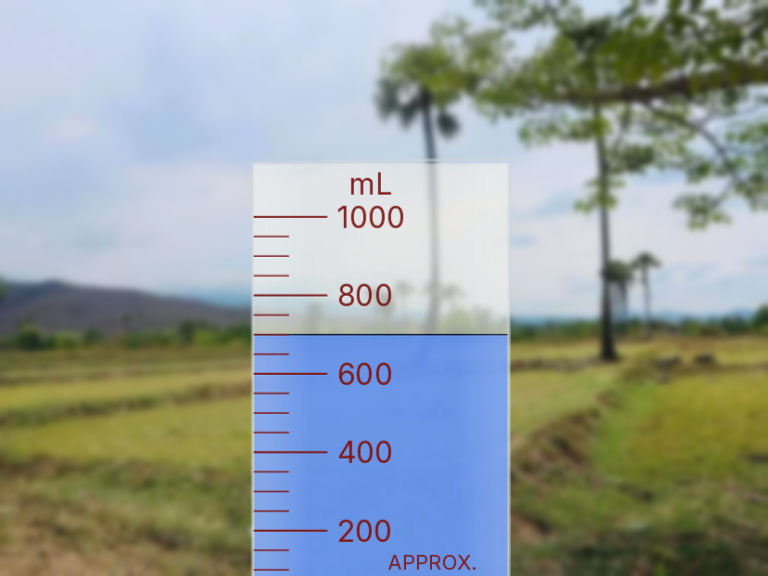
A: {"value": 700, "unit": "mL"}
